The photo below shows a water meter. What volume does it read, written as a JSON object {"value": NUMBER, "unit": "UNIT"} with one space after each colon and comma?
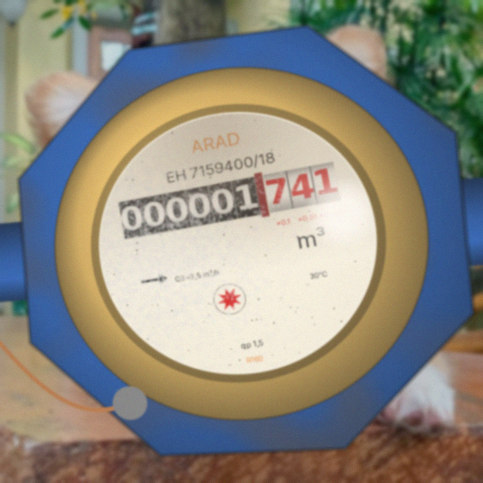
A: {"value": 1.741, "unit": "m³"}
